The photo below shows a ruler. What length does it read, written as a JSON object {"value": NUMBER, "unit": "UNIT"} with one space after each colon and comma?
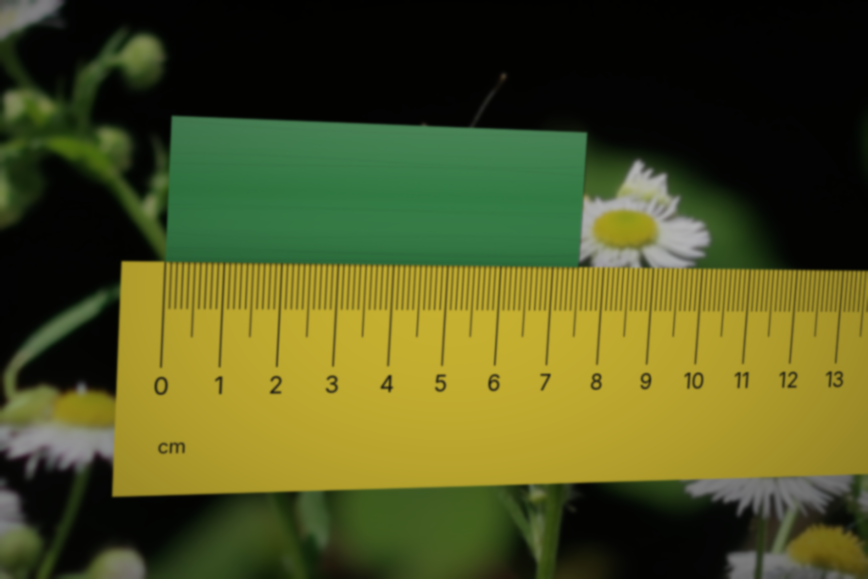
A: {"value": 7.5, "unit": "cm"}
